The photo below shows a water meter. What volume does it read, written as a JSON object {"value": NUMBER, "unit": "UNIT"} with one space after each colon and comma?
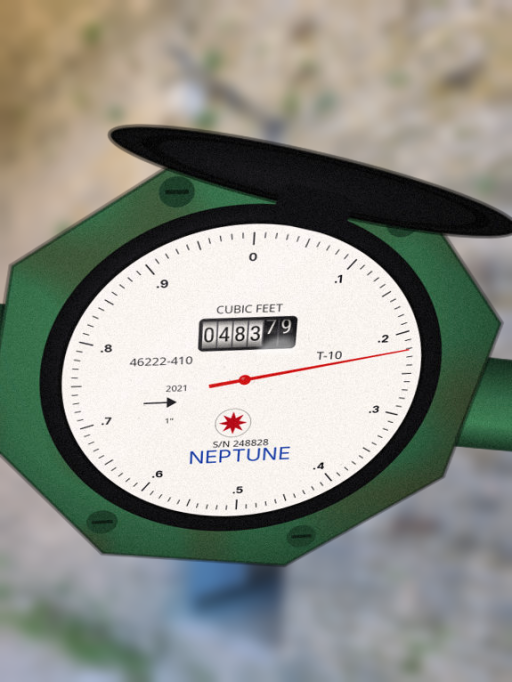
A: {"value": 48379.22, "unit": "ft³"}
